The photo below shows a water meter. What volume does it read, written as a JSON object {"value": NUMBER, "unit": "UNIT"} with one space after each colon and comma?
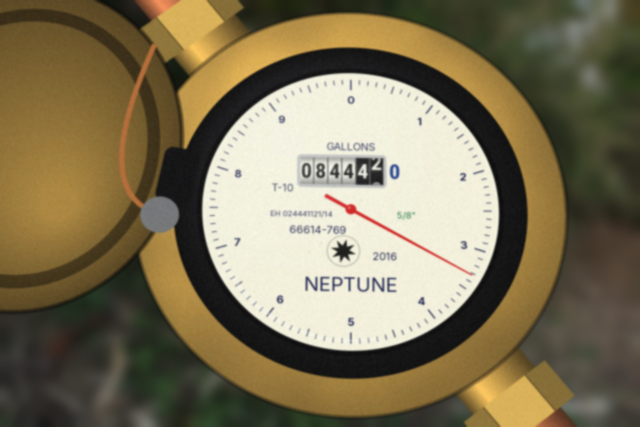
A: {"value": 844423.3, "unit": "gal"}
